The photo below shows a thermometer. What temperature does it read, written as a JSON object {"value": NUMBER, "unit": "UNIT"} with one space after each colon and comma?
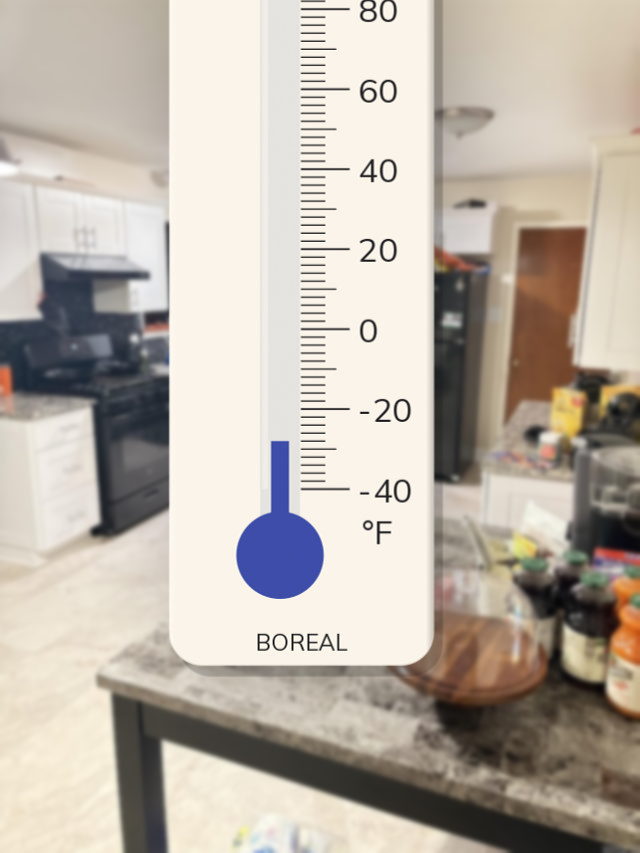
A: {"value": -28, "unit": "°F"}
